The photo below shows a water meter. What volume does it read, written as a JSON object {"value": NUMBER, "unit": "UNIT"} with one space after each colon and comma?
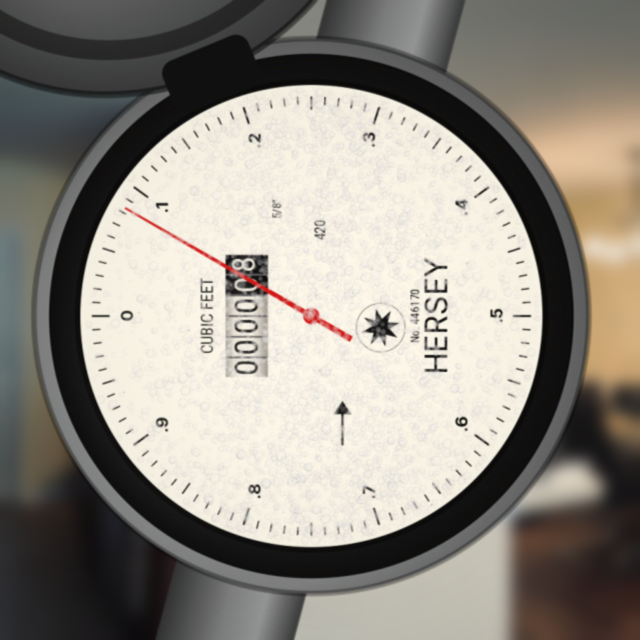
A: {"value": 8.08, "unit": "ft³"}
